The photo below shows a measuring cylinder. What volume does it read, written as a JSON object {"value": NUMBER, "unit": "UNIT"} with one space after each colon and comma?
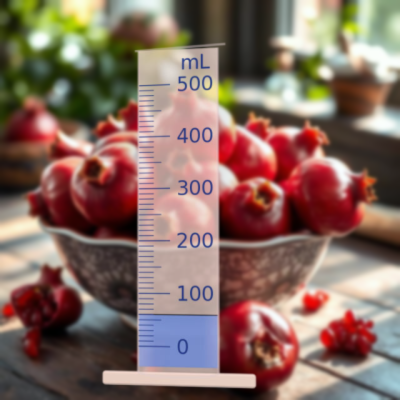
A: {"value": 60, "unit": "mL"}
